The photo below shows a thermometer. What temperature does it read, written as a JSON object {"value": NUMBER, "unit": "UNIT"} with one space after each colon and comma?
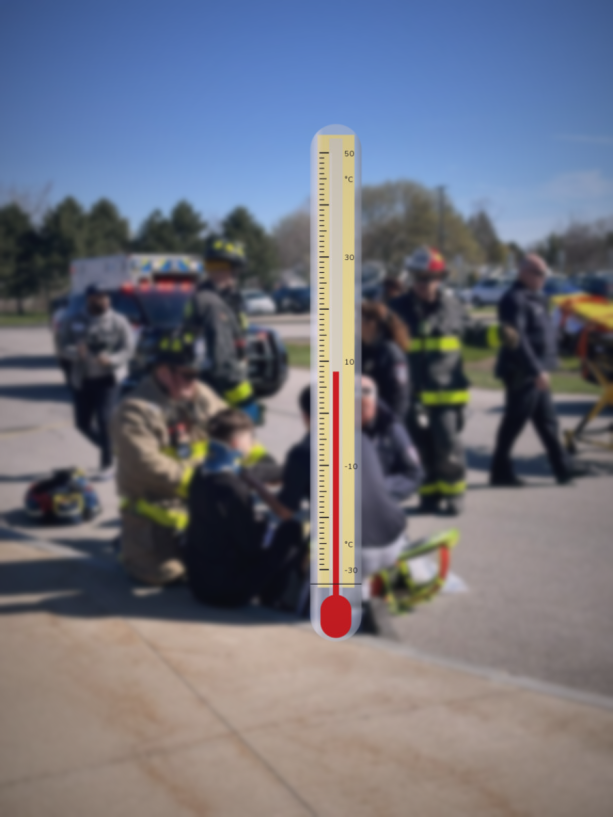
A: {"value": 8, "unit": "°C"}
